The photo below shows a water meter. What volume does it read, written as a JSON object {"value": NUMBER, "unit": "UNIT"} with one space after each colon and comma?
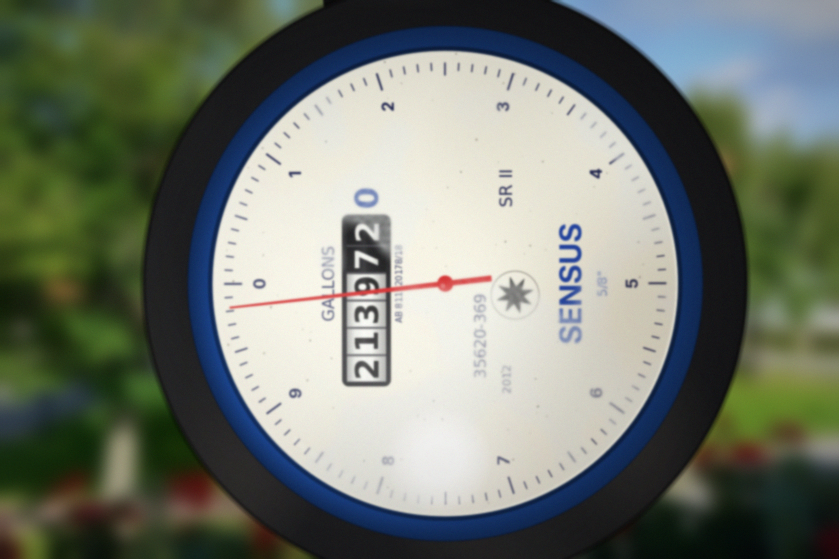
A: {"value": 2139719.8, "unit": "gal"}
